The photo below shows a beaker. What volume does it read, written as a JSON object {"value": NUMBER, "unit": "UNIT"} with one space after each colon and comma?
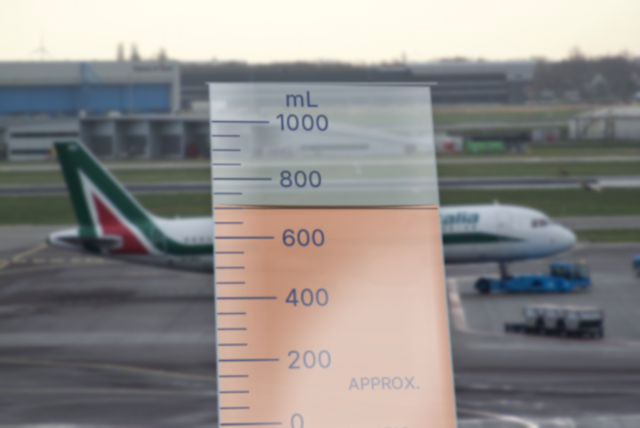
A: {"value": 700, "unit": "mL"}
